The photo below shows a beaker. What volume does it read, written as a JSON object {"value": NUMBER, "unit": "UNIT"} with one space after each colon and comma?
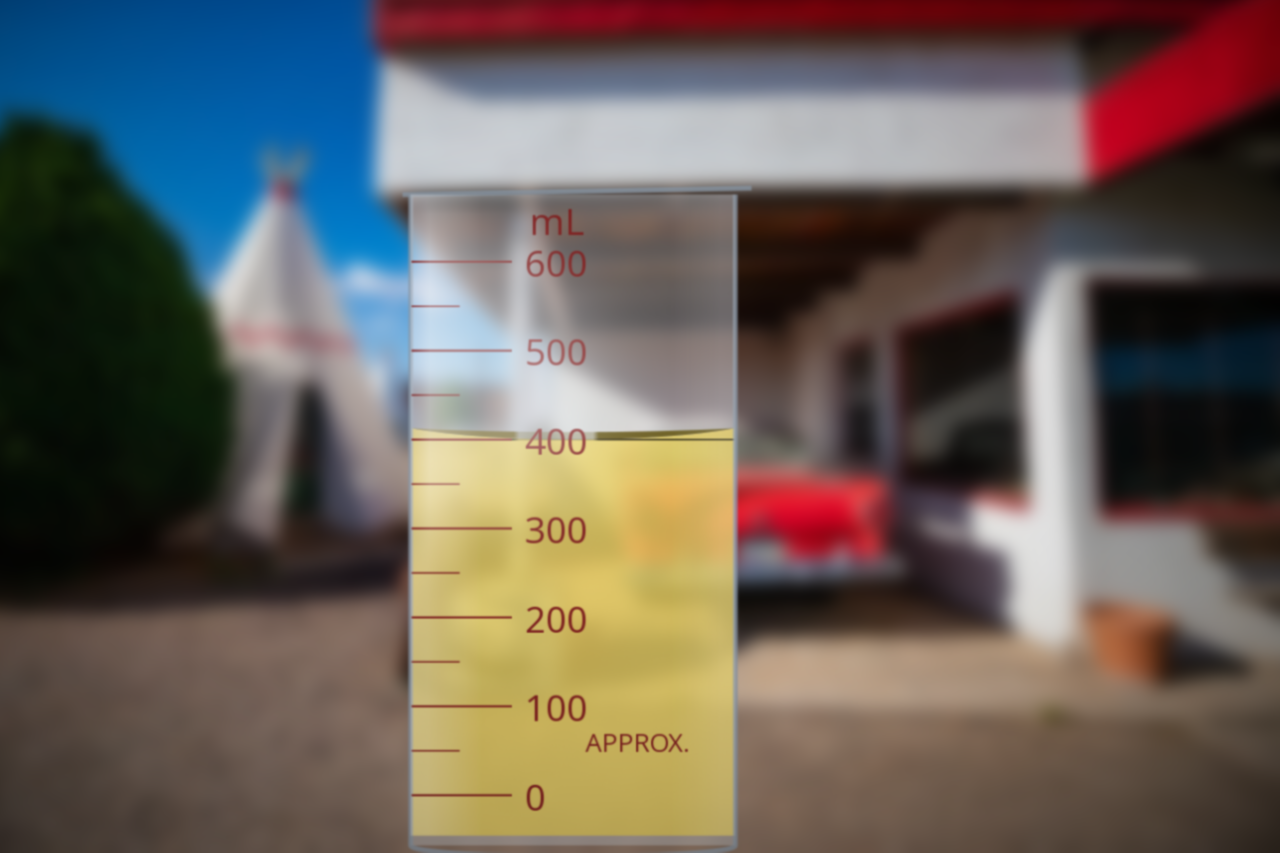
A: {"value": 400, "unit": "mL"}
